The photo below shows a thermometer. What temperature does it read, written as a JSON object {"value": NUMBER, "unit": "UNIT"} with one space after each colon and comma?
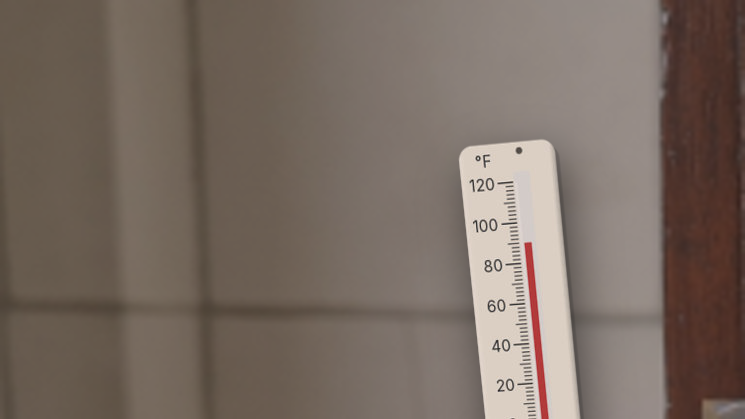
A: {"value": 90, "unit": "°F"}
